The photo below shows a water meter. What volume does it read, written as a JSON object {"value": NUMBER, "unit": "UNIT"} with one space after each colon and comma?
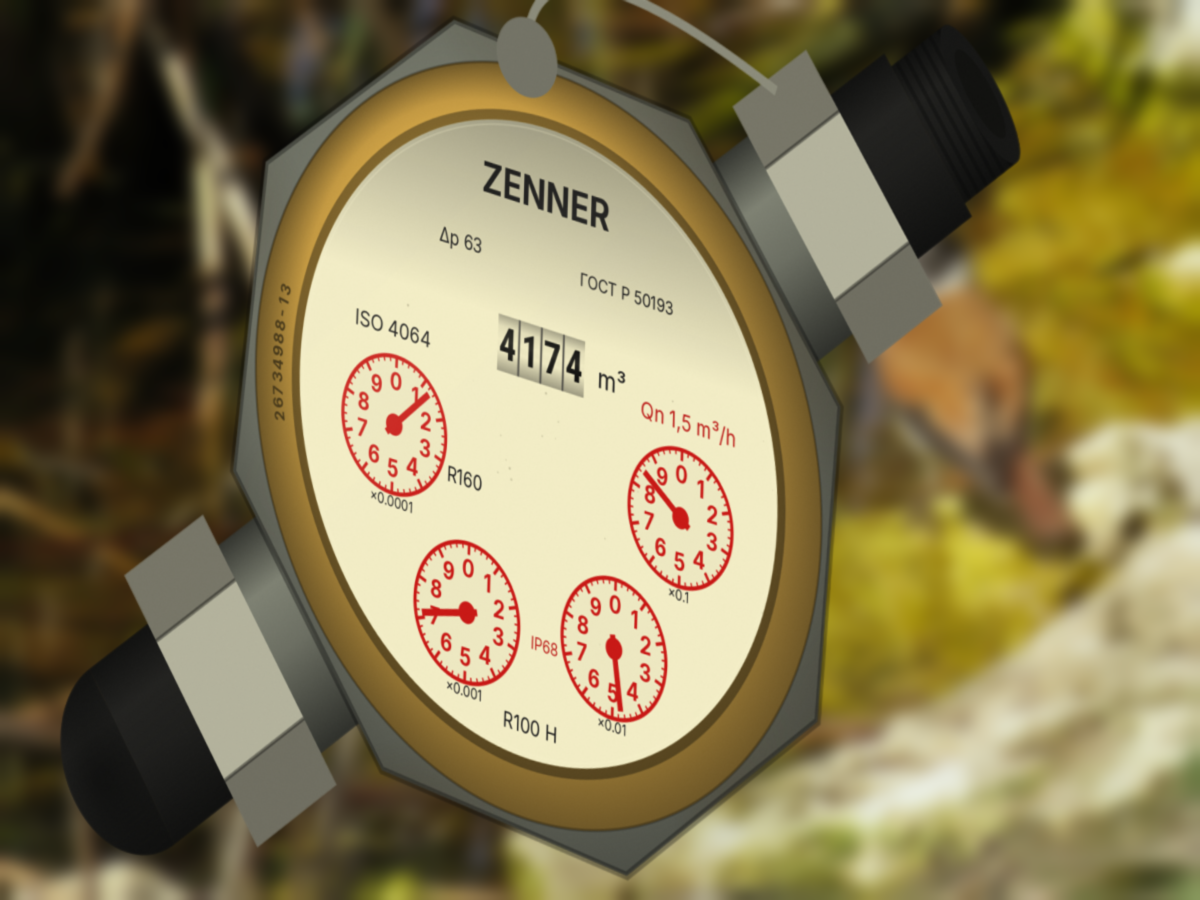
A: {"value": 4174.8471, "unit": "m³"}
